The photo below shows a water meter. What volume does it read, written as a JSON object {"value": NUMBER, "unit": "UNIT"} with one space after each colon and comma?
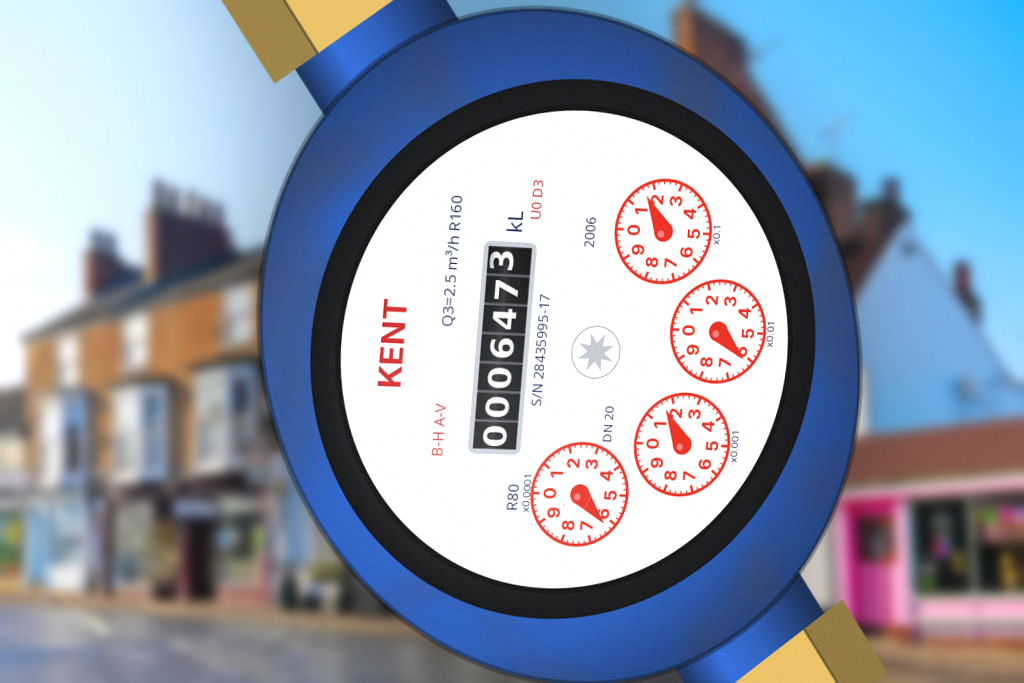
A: {"value": 6473.1616, "unit": "kL"}
